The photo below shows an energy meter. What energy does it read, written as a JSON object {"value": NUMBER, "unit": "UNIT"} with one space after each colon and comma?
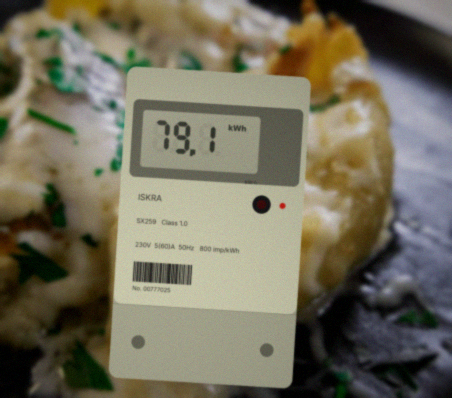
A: {"value": 79.1, "unit": "kWh"}
